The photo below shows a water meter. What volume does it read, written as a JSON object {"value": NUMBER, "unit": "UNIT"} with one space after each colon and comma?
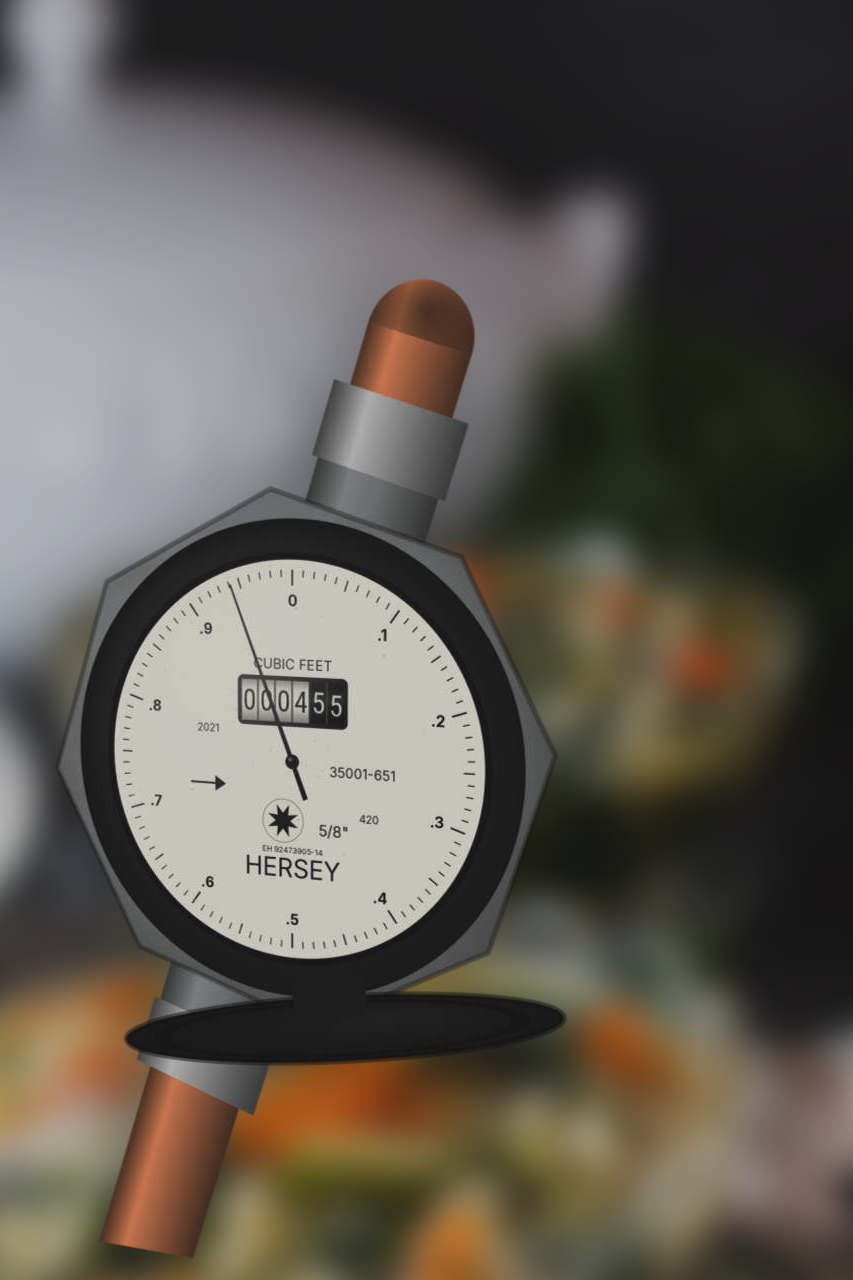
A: {"value": 454.94, "unit": "ft³"}
